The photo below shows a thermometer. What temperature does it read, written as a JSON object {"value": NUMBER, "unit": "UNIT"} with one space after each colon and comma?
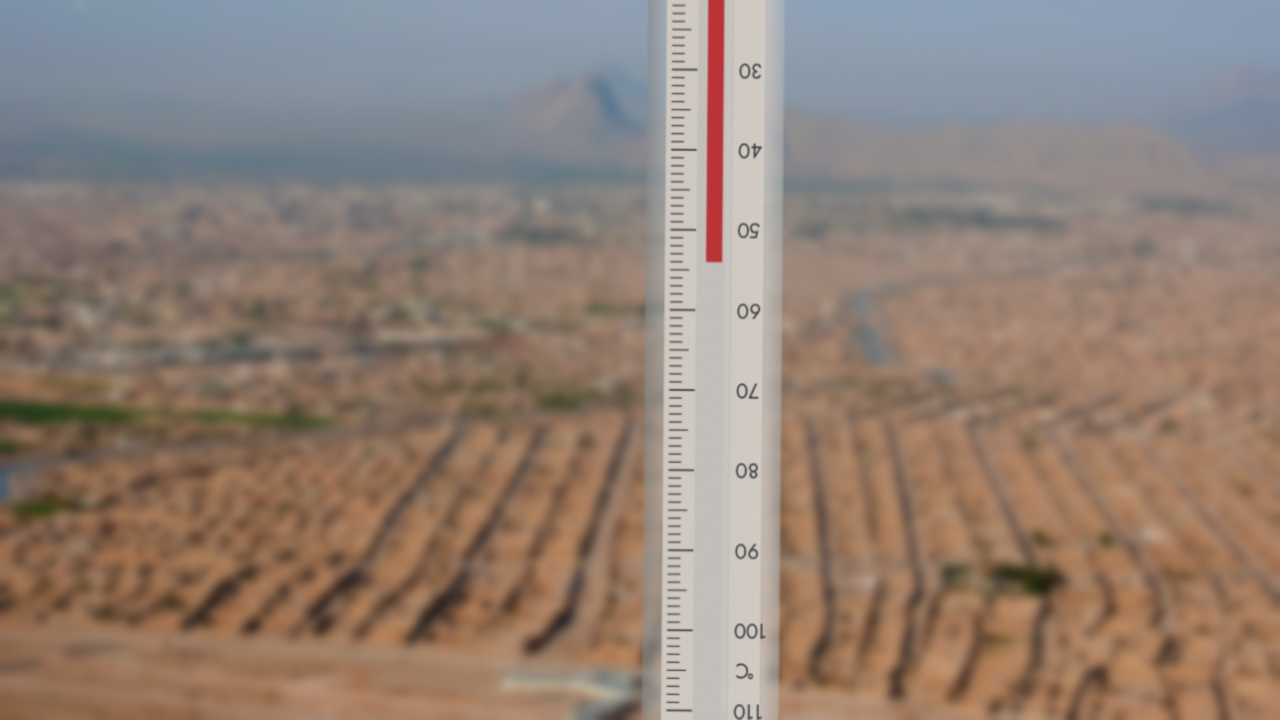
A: {"value": 54, "unit": "°C"}
